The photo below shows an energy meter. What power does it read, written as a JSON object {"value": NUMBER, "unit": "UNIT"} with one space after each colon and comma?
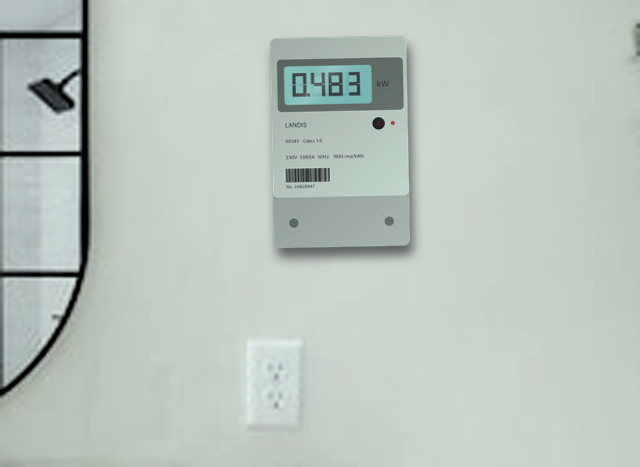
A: {"value": 0.483, "unit": "kW"}
